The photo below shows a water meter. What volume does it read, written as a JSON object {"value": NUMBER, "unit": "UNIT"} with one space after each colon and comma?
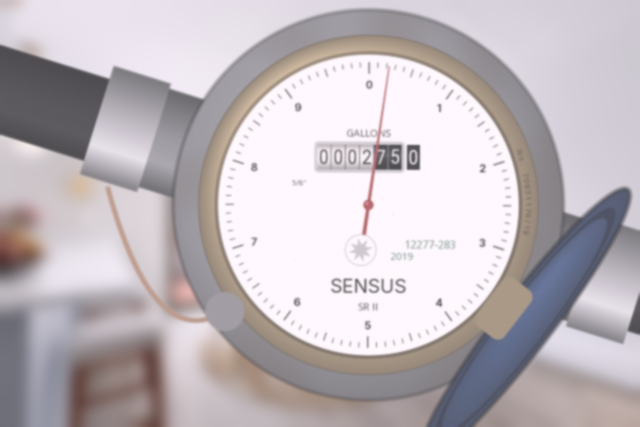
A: {"value": 2750.2, "unit": "gal"}
